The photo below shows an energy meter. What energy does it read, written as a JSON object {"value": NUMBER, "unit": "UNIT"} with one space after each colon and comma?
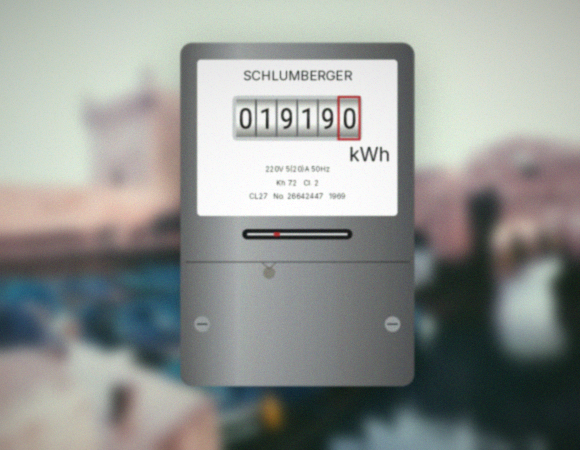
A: {"value": 1919.0, "unit": "kWh"}
